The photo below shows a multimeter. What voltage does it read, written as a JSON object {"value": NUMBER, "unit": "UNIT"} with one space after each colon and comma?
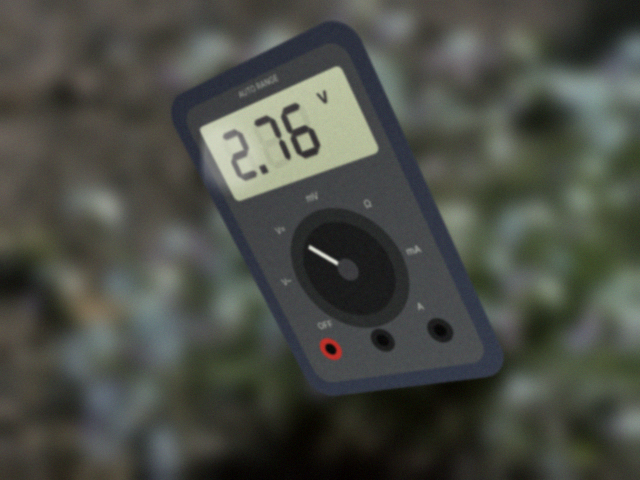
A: {"value": 2.76, "unit": "V"}
